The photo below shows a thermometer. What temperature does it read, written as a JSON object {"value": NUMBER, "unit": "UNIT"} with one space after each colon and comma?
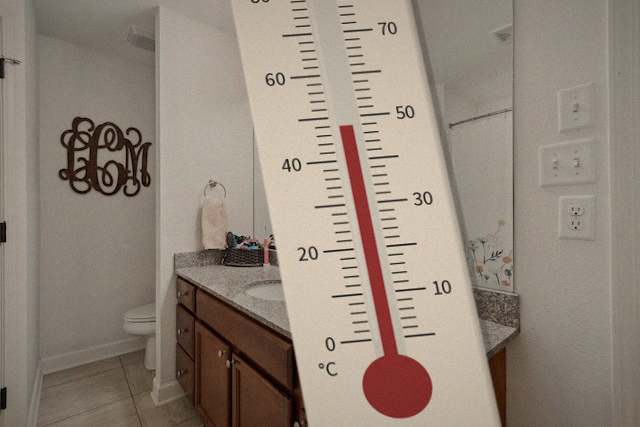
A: {"value": 48, "unit": "°C"}
